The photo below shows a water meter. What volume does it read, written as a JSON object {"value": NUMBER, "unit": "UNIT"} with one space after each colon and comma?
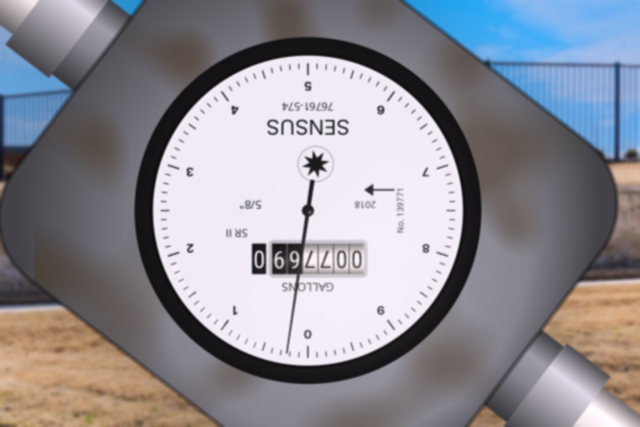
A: {"value": 77690.2, "unit": "gal"}
